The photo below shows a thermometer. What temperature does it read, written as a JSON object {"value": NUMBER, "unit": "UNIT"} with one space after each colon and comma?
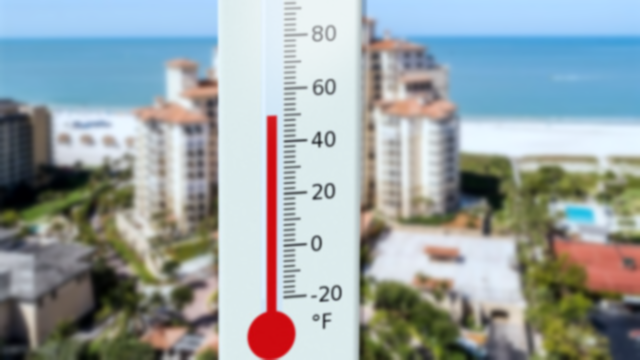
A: {"value": 50, "unit": "°F"}
